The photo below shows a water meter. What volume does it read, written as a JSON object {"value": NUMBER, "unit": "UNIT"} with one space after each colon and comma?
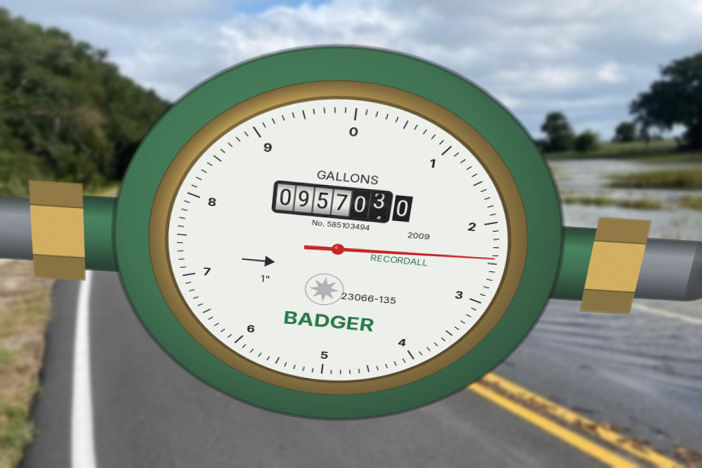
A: {"value": 957032.4, "unit": "gal"}
